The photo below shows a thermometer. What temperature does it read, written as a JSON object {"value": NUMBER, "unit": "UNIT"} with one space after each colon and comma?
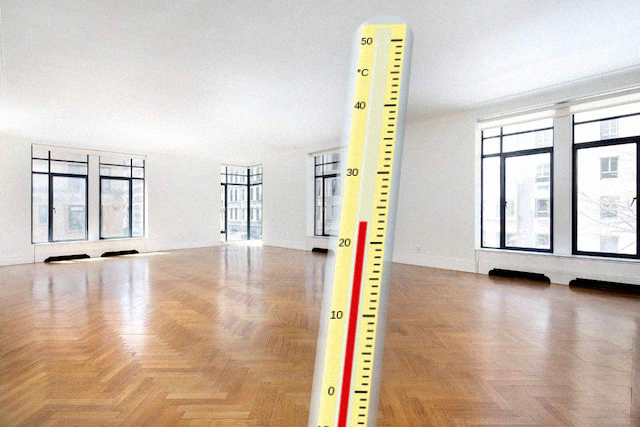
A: {"value": 23, "unit": "°C"}
